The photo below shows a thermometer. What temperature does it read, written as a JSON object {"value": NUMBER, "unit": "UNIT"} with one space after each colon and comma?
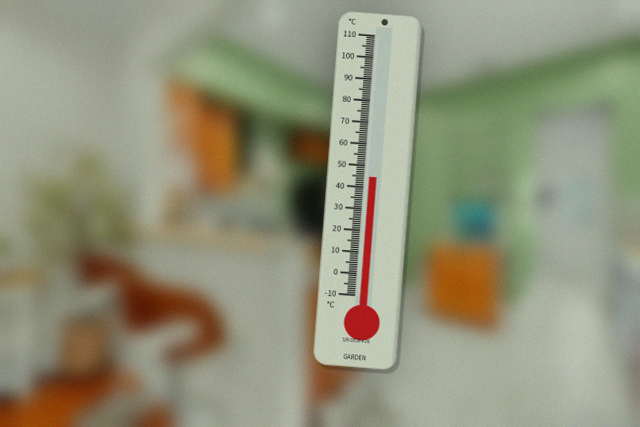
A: {"value": 45, "unit": "°C"}
